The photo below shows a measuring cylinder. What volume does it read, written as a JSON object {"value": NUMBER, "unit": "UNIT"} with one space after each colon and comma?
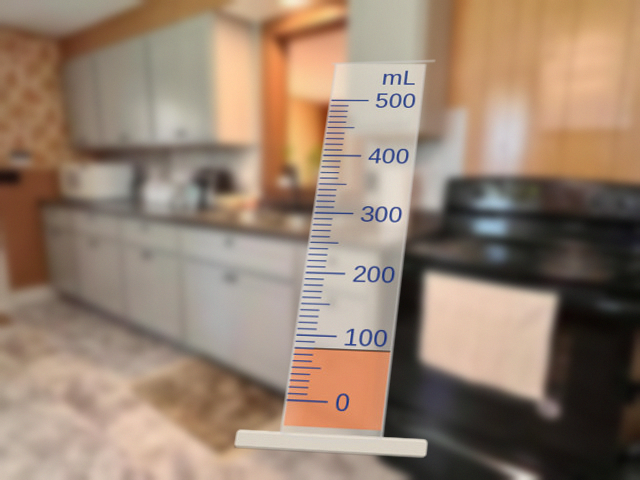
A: {"value": 80, "unit": "mL"}
